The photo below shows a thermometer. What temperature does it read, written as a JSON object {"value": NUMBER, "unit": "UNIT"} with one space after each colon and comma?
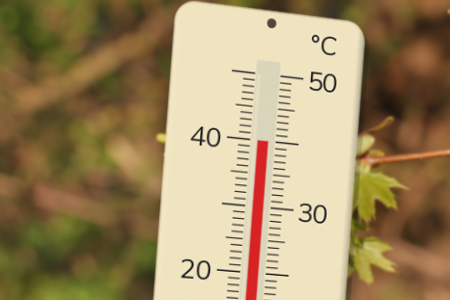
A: {"value": 40, "unit": "°C"}
